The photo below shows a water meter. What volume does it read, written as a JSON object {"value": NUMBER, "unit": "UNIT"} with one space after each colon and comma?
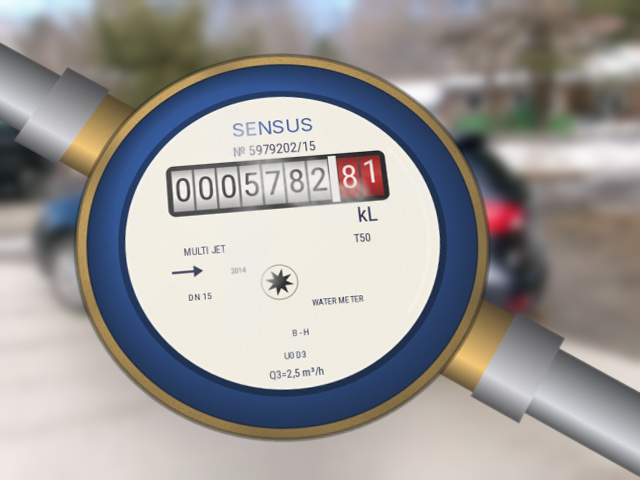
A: {"value": 5782.81, "unit": "kL"}
